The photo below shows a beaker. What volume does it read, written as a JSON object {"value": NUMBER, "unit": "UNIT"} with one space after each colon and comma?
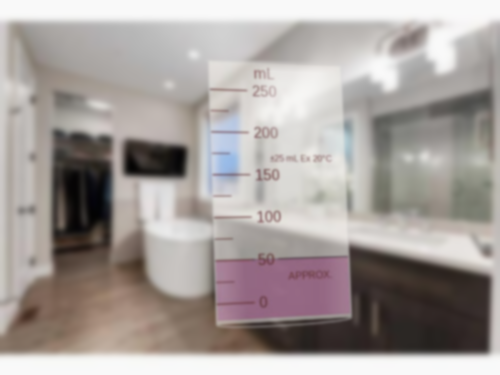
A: {"value": 50, "unit": "mL"}
